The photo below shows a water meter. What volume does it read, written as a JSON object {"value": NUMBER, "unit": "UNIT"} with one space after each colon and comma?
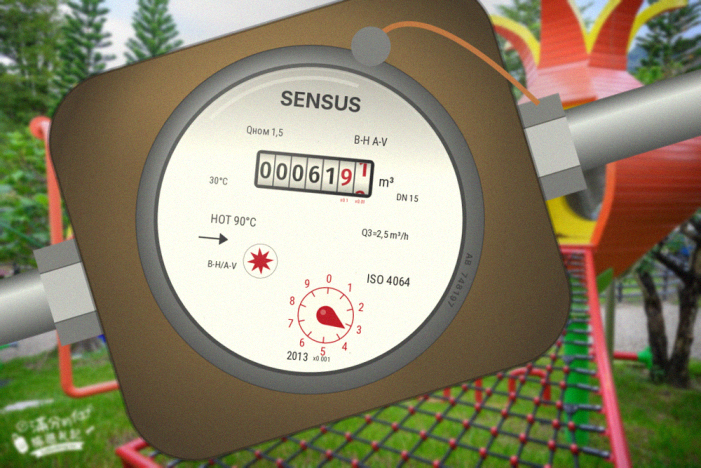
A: {"value": 61.913, "unit": "m³"}
